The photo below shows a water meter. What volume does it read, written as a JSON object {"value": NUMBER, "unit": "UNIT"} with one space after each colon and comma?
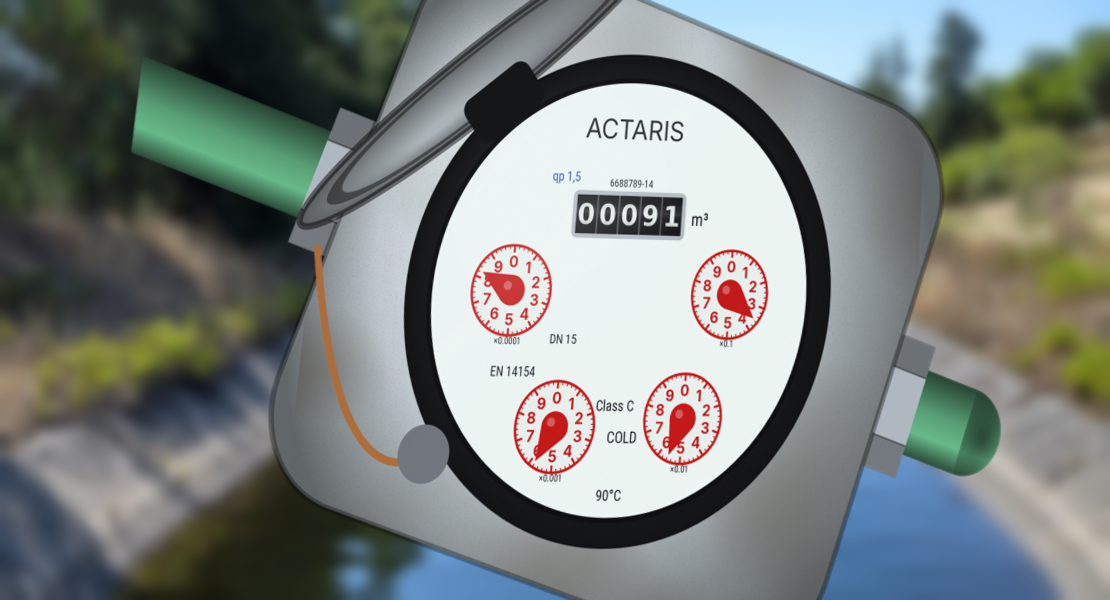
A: {"value": 91.3558, "unit": "m³"}
